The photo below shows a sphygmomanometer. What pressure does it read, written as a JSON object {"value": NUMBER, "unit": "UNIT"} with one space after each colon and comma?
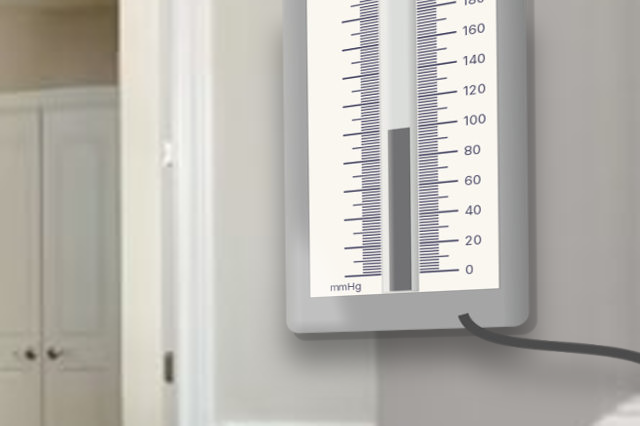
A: {"value": 100, "unit": "mmHg"}
